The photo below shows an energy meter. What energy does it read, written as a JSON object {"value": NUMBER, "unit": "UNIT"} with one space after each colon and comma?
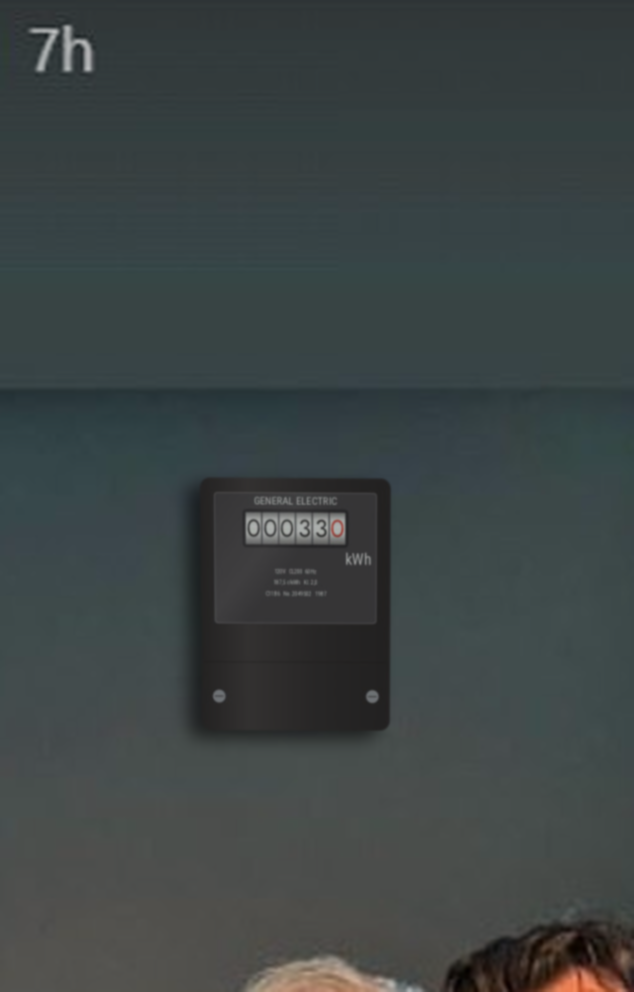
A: {"value": 33.0, "unit": "kWh"}
